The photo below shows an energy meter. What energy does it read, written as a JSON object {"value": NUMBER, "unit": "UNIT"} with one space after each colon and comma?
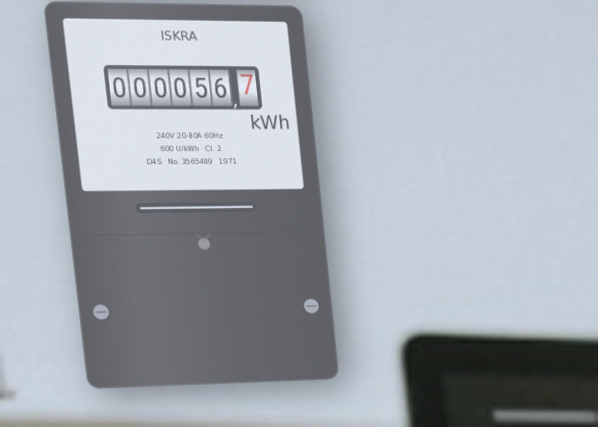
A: {"value": 56.7, "unit": "kWh"}
